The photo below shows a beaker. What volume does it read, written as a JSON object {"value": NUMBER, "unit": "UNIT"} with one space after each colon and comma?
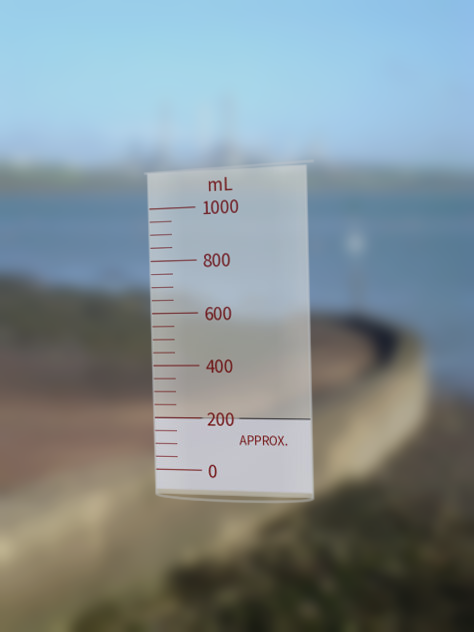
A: {"value": 200, "unit": "mL"}
